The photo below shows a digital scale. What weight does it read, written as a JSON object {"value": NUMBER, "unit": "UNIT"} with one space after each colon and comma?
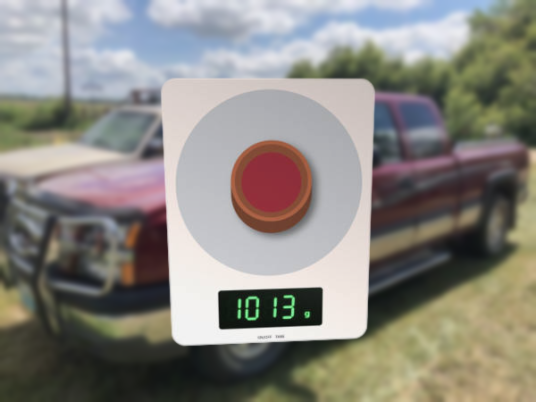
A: {"value": 1013, "unit": "g"}
